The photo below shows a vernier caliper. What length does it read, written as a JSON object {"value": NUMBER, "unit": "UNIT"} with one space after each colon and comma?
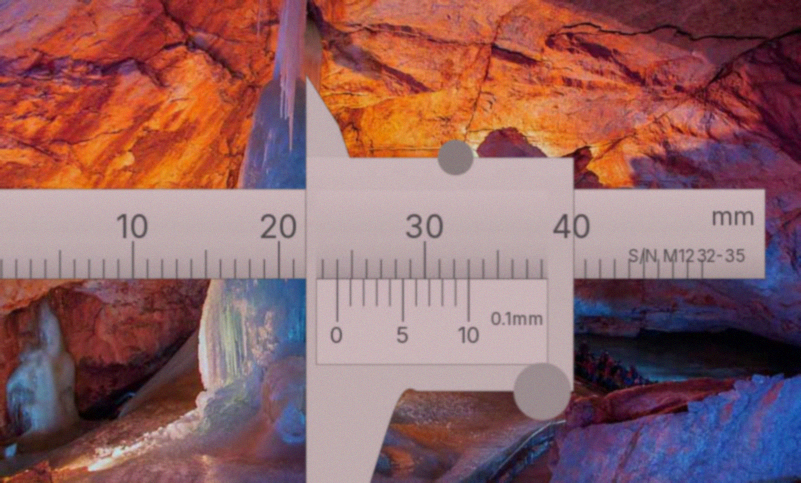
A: {"value": 24.0, "unit": "mm"}
